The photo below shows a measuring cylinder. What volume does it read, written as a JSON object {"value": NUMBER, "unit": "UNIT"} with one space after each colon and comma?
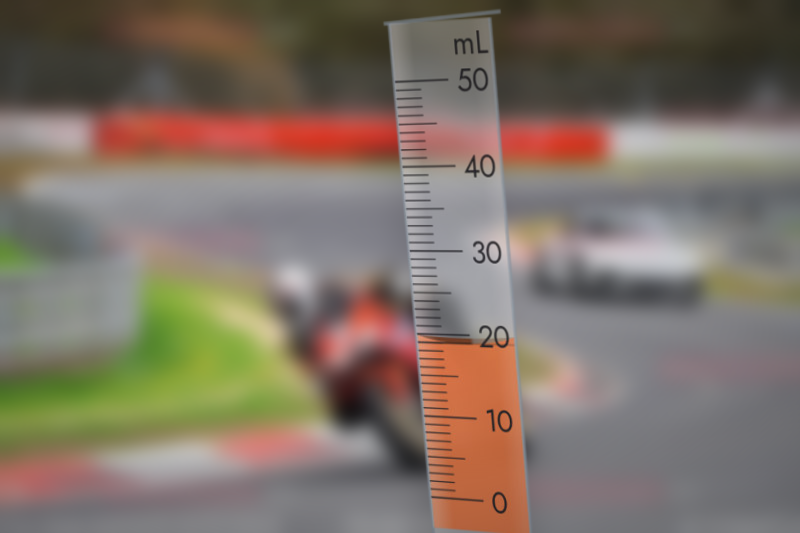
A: {"value": 19, "unit": "mL"}
